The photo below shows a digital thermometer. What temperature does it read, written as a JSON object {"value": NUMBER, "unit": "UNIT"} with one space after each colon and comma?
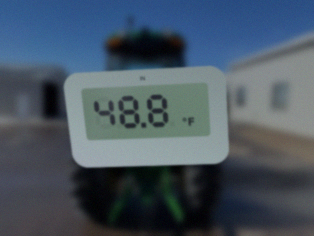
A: {"value": 48.8, "unit": "°F"}
